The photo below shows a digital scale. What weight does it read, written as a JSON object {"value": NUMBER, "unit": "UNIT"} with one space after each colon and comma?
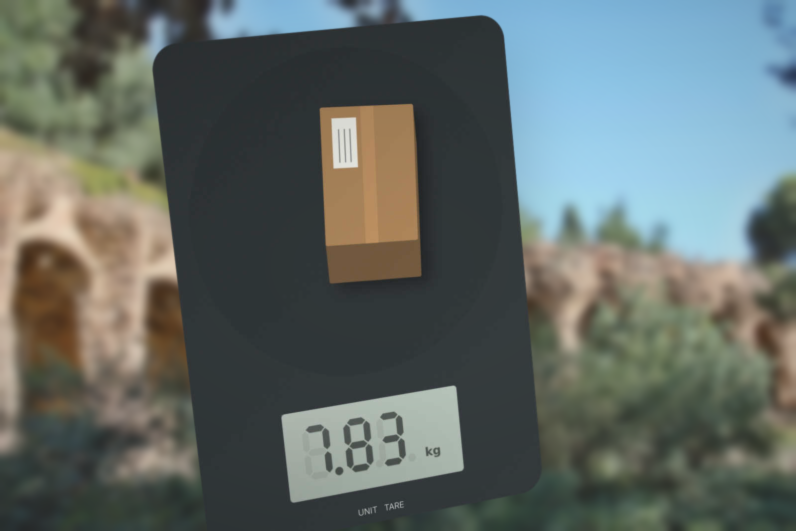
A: {"value": 7.83, "unit": "kg"}
